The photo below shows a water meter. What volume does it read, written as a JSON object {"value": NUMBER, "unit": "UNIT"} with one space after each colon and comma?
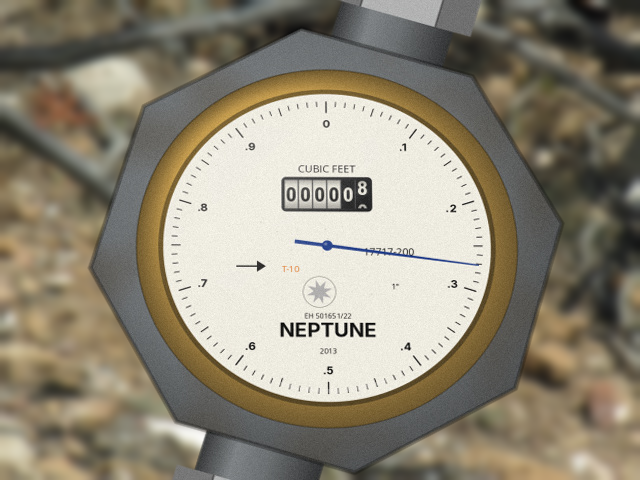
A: {"value": 8.27, "unit": "ft³"}
